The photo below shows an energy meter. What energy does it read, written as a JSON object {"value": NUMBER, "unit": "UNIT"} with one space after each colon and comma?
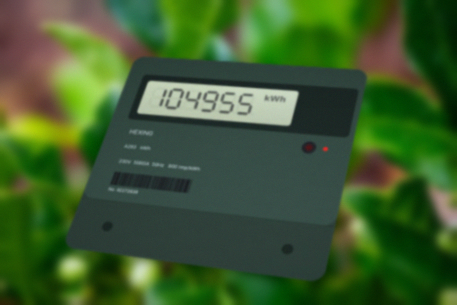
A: {"value": 104955, "unit": "kWh"}
